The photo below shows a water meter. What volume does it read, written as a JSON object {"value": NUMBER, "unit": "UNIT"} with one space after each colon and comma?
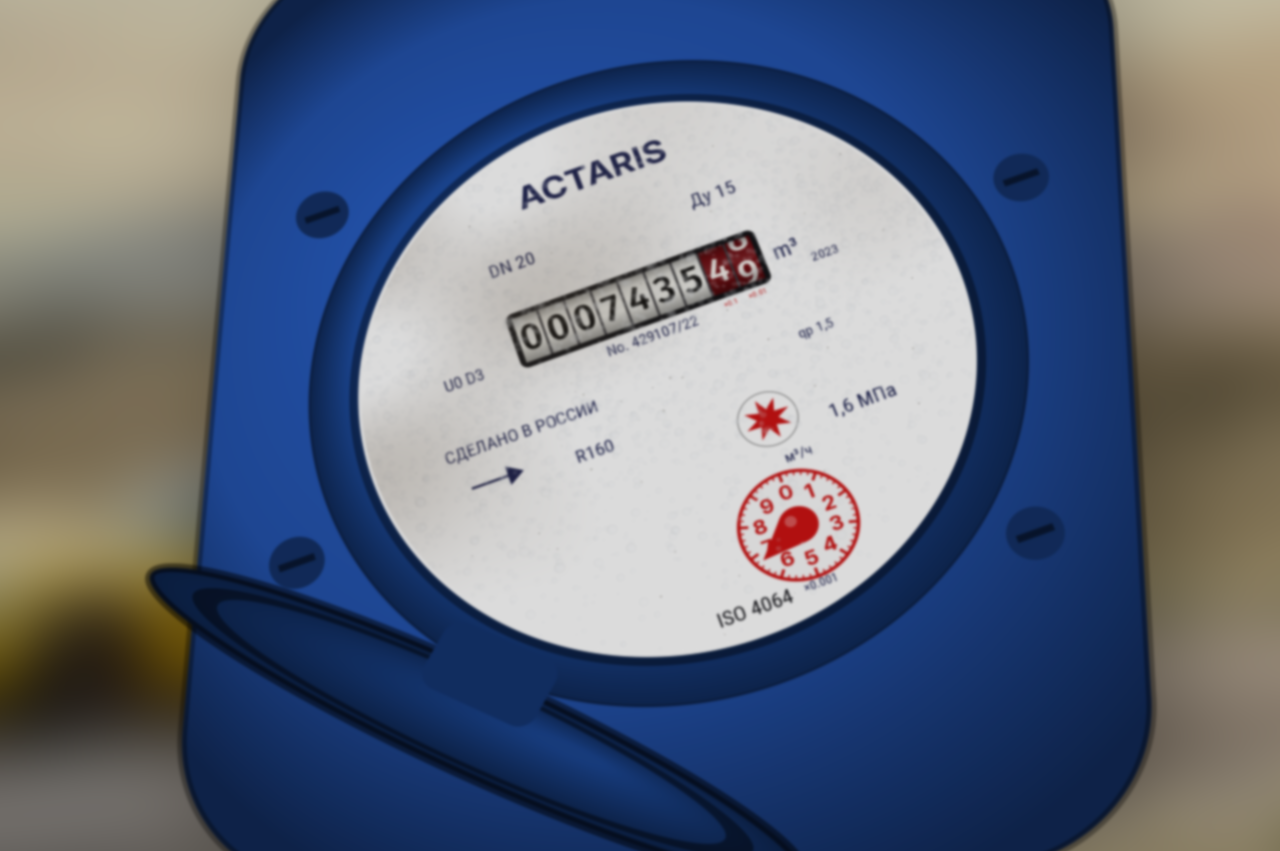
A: {"value": 7435.486, "unit": "m³"}
